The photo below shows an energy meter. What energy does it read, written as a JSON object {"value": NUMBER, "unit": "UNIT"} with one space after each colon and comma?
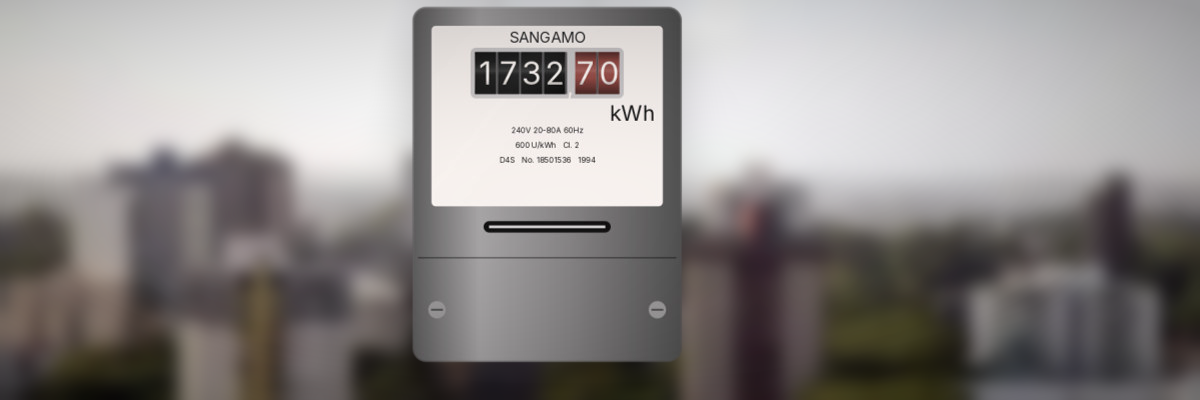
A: {"value": 1732.70, "unit": "kWh"}
